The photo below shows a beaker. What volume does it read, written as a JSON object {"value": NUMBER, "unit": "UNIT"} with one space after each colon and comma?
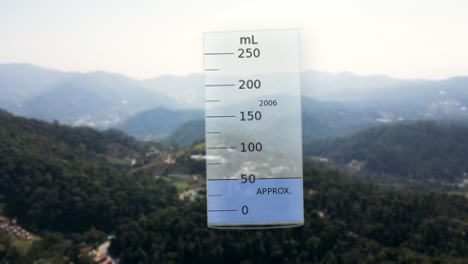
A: {"value": 50, "unit": "mL"}
